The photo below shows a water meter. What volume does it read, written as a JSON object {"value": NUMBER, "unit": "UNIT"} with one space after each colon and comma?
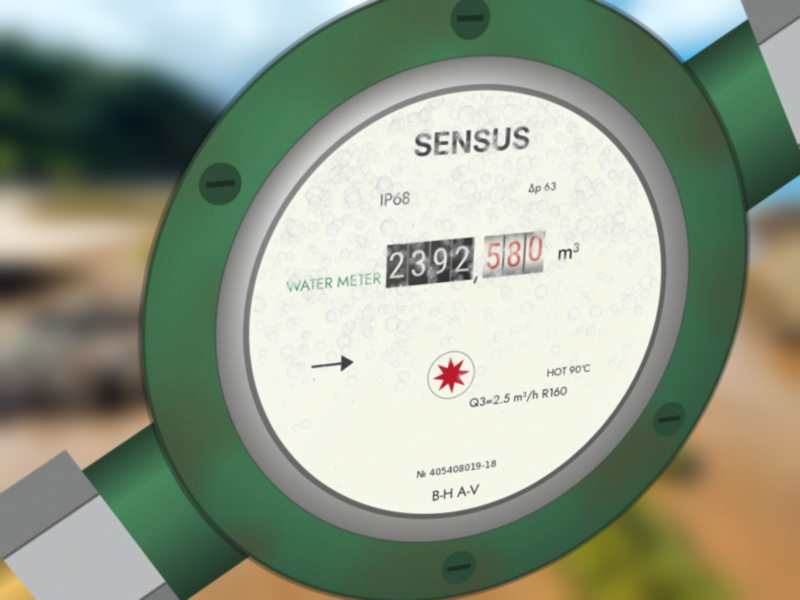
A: {"value": 2392.580, "unit": "m³"}
